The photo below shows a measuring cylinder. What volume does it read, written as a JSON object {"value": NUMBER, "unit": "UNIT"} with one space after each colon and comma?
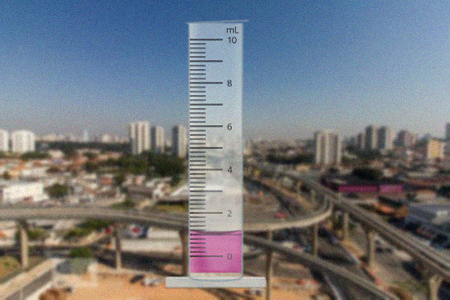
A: {"value": 1, "unit": "mL"}
